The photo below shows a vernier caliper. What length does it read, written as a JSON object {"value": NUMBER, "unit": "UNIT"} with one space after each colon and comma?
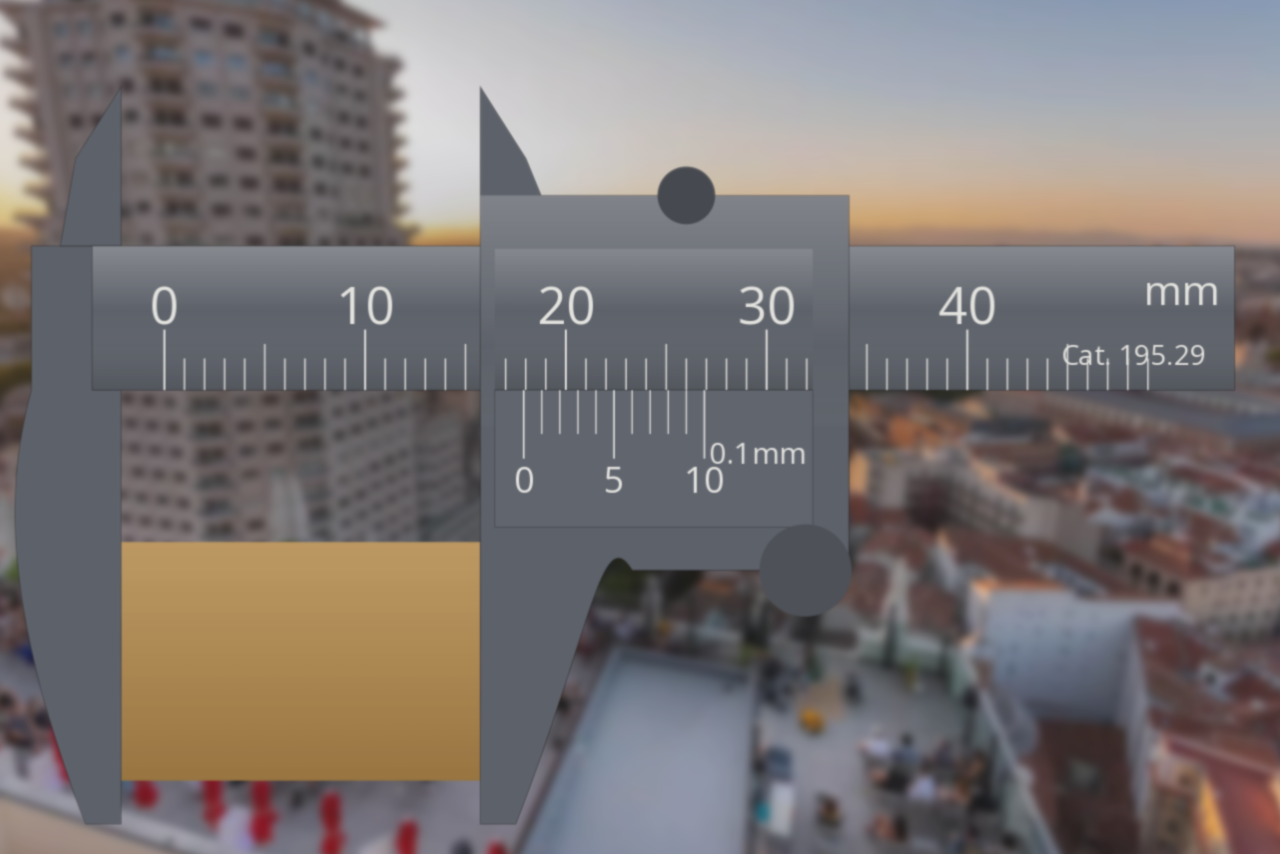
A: {"value": 17.9, "unit": "mm"}
